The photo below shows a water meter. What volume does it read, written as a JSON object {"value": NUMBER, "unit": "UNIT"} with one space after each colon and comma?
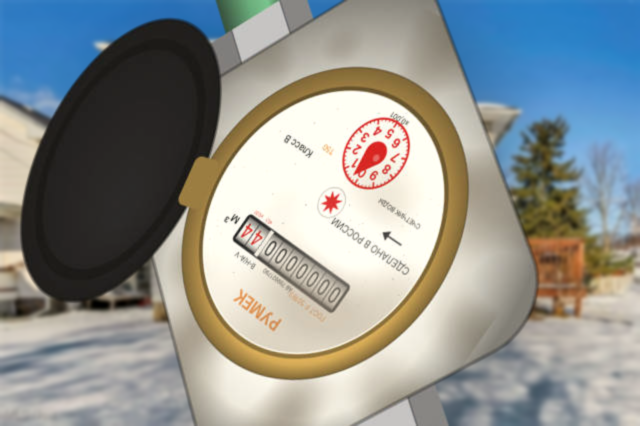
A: {"value": 0.440, "unit": "m³"}
